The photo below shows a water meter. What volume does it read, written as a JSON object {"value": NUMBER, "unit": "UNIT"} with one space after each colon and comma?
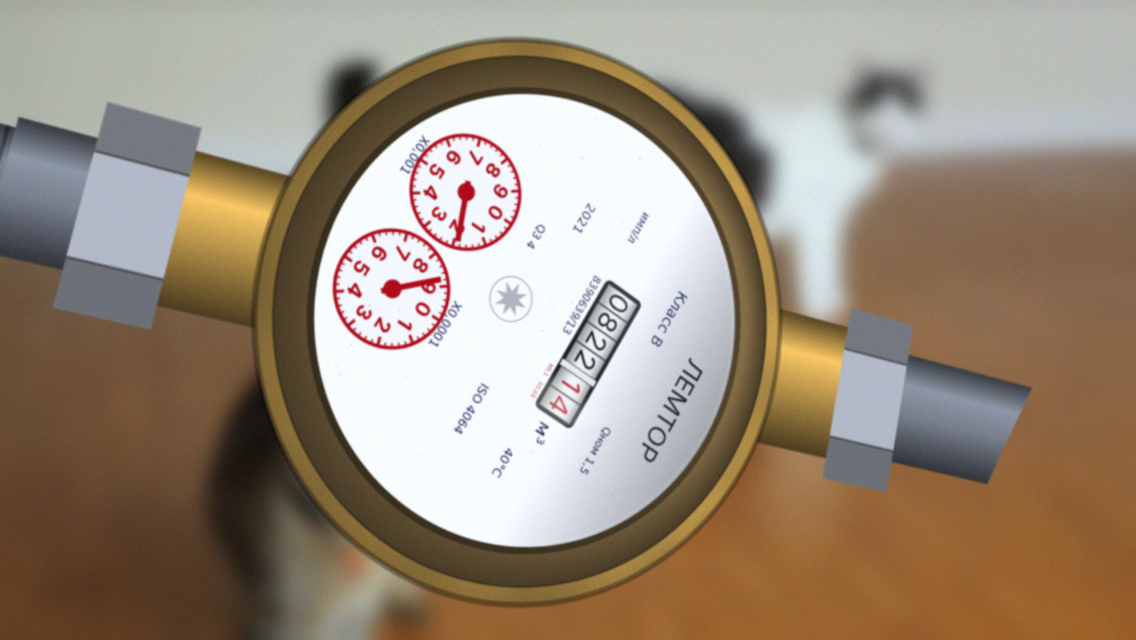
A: {"value": 822.1418, "unit": "m³"}
